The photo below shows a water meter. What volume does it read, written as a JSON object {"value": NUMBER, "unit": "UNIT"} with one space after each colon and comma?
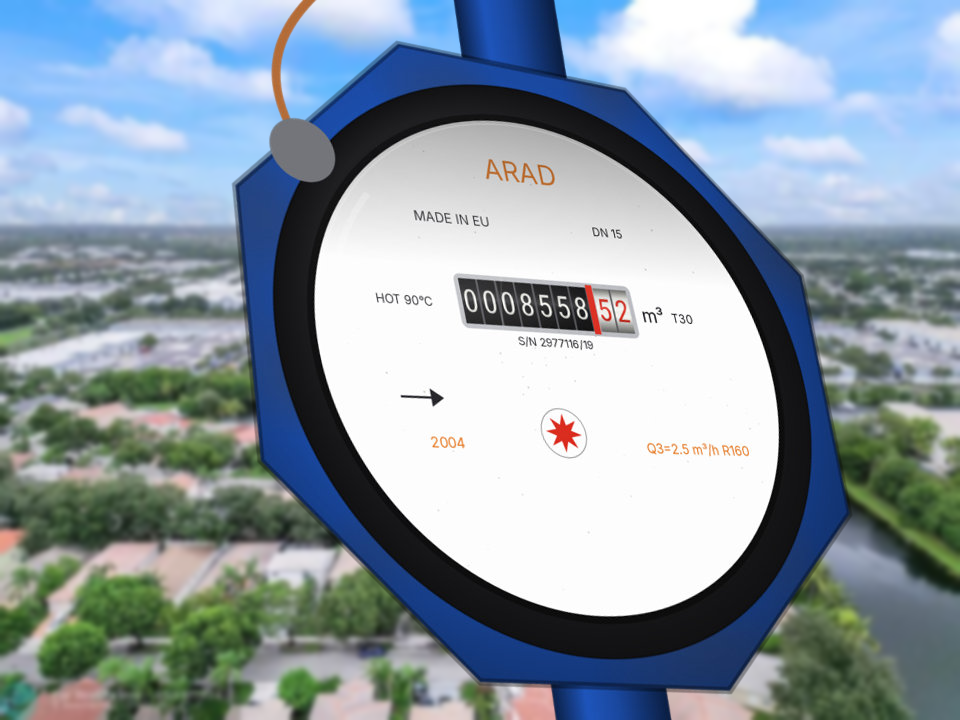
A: {"value": 8558.52, "unit": "m³"}
